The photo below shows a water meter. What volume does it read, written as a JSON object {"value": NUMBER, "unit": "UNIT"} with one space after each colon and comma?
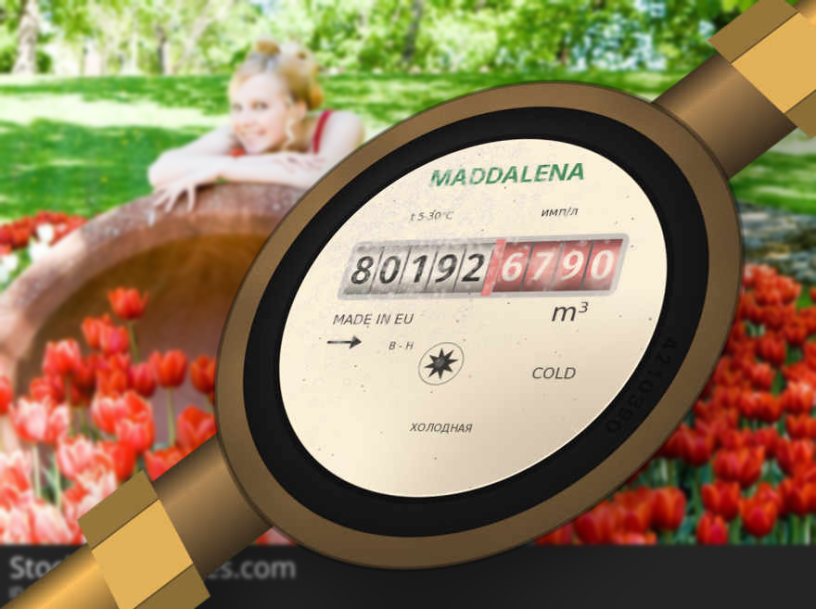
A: {"value": 80192.6790, "unit": "m³"}
